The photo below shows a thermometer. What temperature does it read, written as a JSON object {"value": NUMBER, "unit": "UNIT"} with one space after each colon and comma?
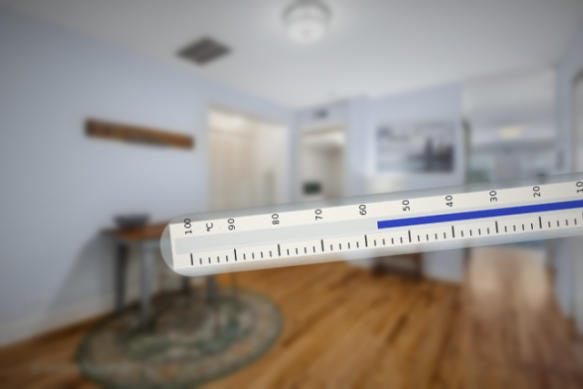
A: {"value": 57, "unit": "°C"}
